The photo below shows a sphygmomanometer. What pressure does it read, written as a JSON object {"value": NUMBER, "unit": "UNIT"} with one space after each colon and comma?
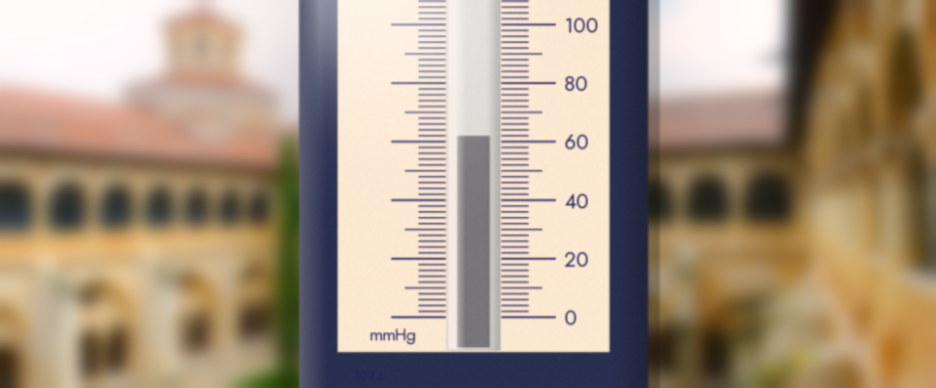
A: {"value": 62, "unit": "mmHg"}
